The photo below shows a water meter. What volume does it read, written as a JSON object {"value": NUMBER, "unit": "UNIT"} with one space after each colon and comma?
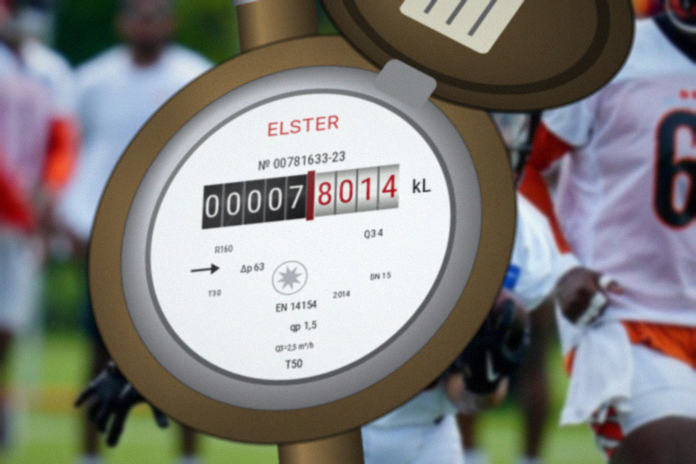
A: {"value": 7.8014, "unit": "kL"}
